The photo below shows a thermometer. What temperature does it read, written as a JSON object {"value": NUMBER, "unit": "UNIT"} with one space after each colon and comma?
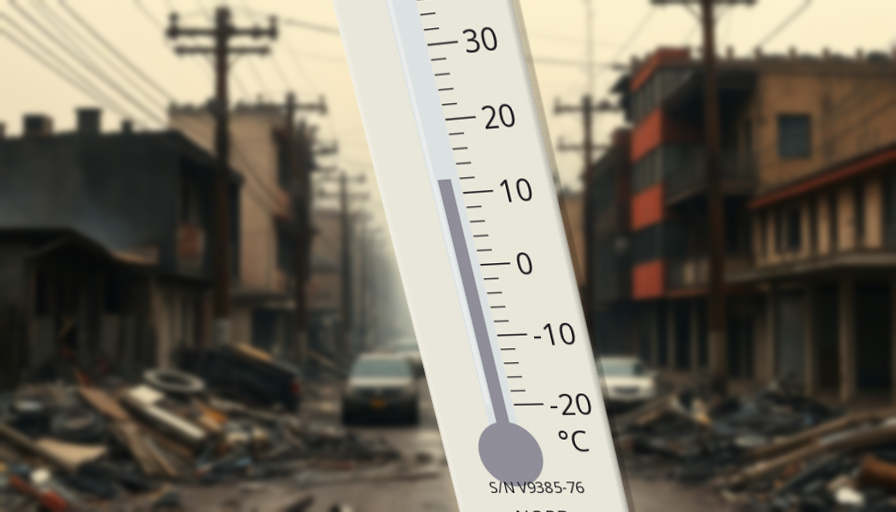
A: {"value": 12, "unit": "°C"}
